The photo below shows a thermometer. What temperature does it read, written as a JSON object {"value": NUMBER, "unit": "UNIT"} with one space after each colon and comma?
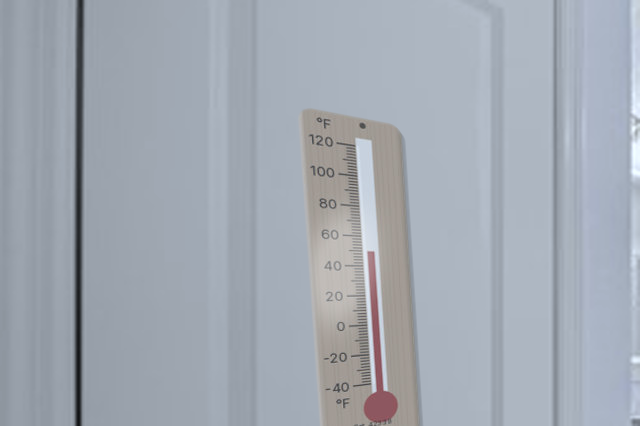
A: {"value": 50, "unit": "°F"}
